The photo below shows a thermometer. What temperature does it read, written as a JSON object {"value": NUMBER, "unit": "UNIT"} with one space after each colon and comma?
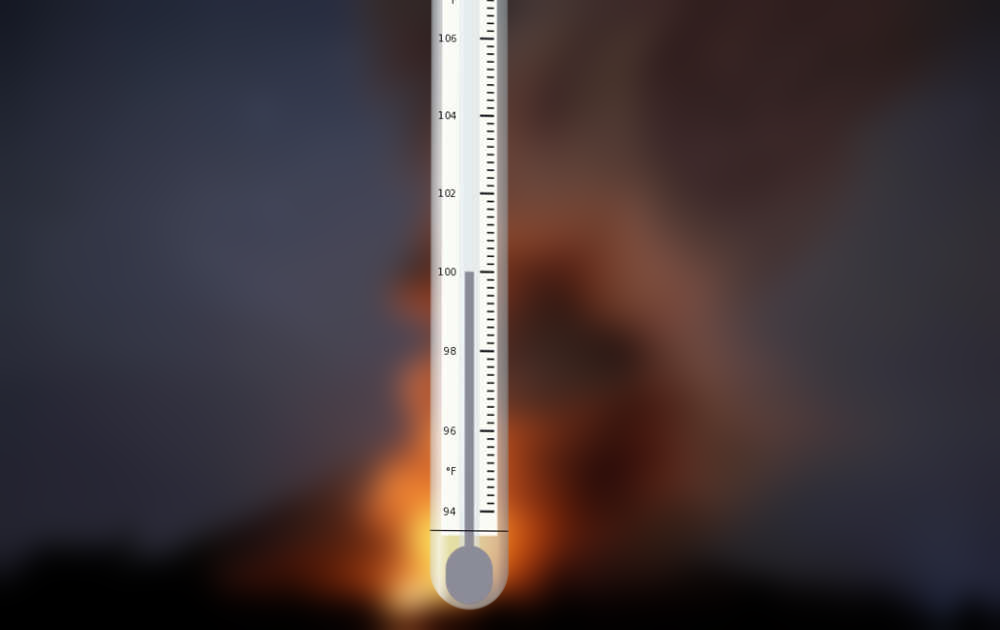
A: {"value": 100, "unit": "°F"}
